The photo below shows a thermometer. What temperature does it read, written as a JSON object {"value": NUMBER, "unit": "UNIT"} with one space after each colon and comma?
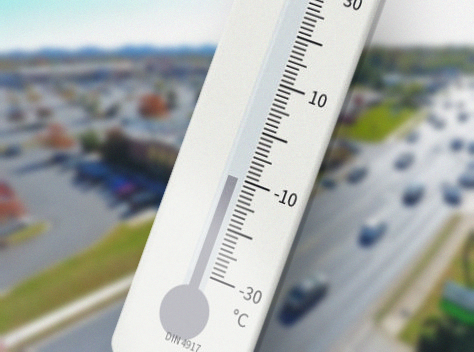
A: {"value": -10, "unit": "°C"}
